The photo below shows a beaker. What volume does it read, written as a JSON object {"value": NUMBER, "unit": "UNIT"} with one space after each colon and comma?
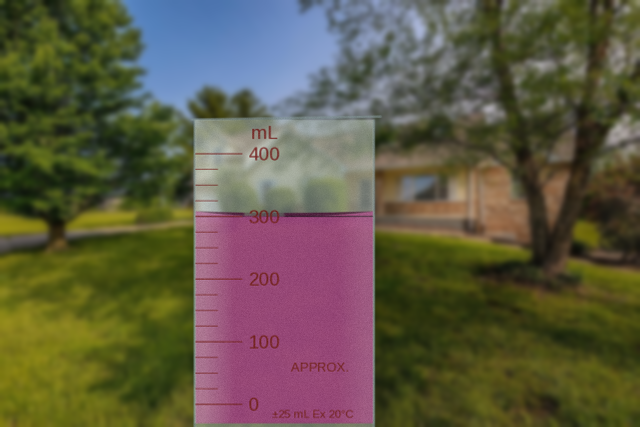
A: {"value": 300, "unit": "mL"}
